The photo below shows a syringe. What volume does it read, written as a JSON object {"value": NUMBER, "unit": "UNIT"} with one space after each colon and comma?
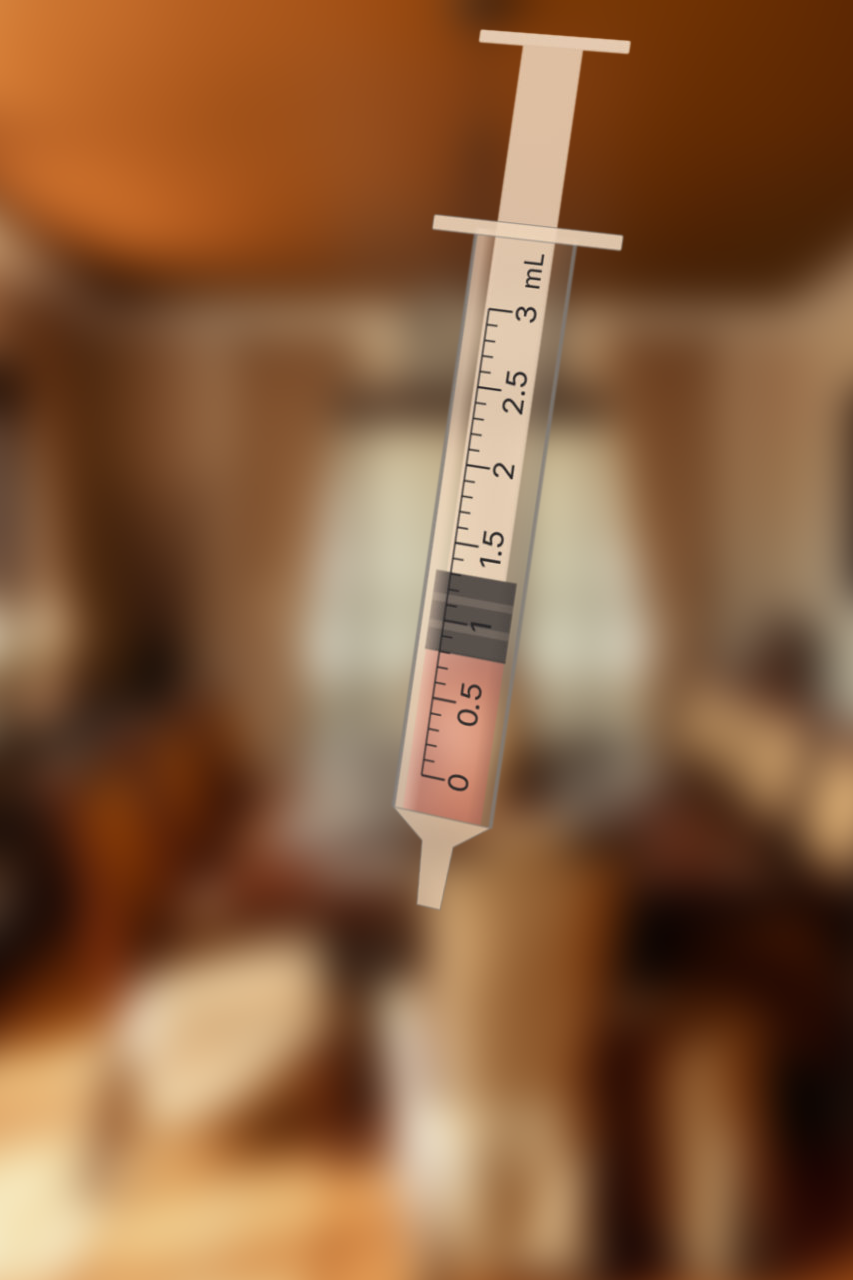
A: {"value": 0.8, "unit": "mL"}
